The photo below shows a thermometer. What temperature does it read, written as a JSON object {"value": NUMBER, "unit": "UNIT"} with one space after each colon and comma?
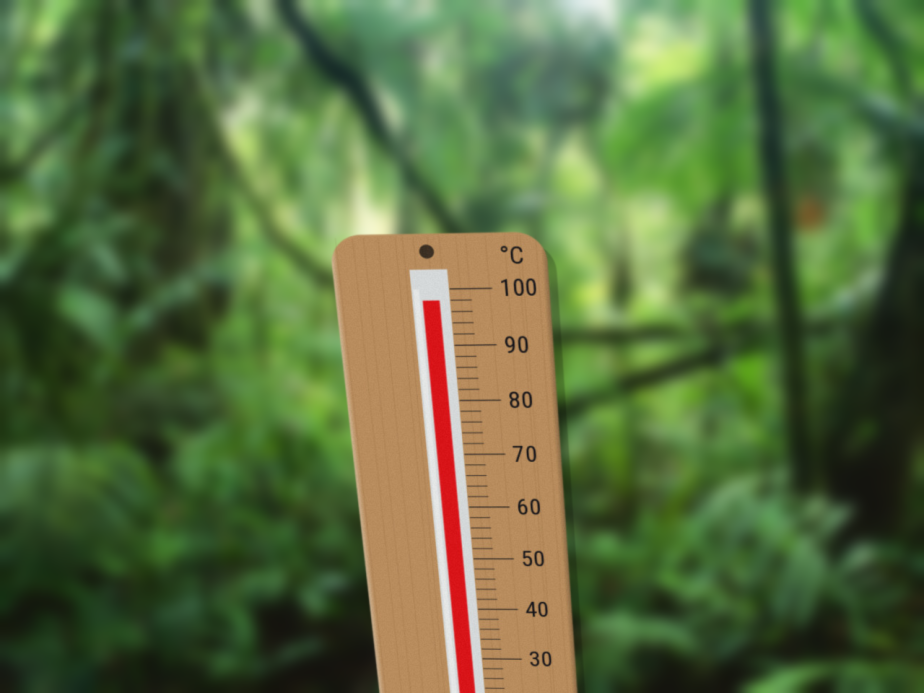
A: {"value": 98, "unit": "°C"}
